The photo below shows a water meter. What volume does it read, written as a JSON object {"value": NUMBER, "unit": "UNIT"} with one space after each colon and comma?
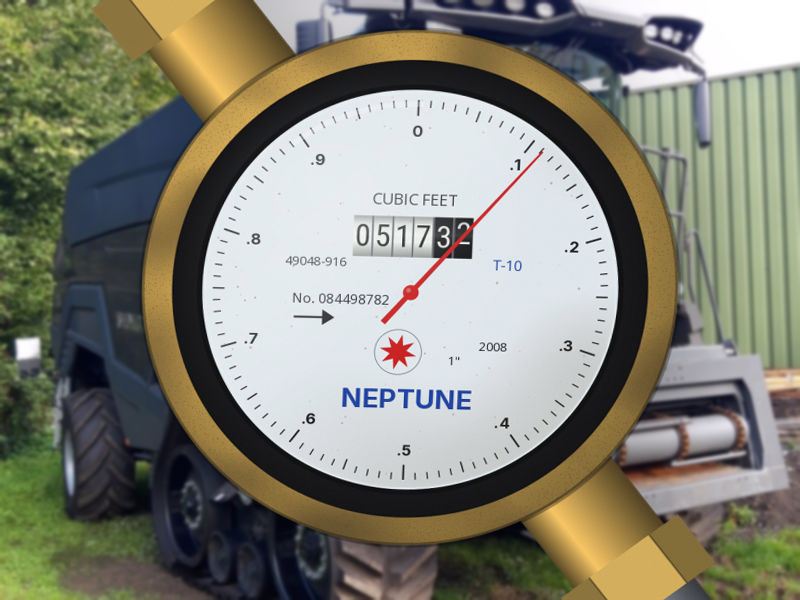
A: {"value": 51732.11, "unit": "ft³"}
